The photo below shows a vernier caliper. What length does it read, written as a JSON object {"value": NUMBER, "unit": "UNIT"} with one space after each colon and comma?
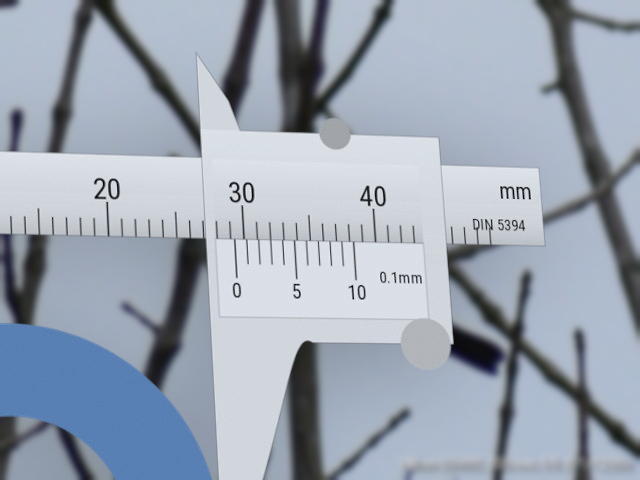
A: {"value": 29.3, "unit": "mm"}
